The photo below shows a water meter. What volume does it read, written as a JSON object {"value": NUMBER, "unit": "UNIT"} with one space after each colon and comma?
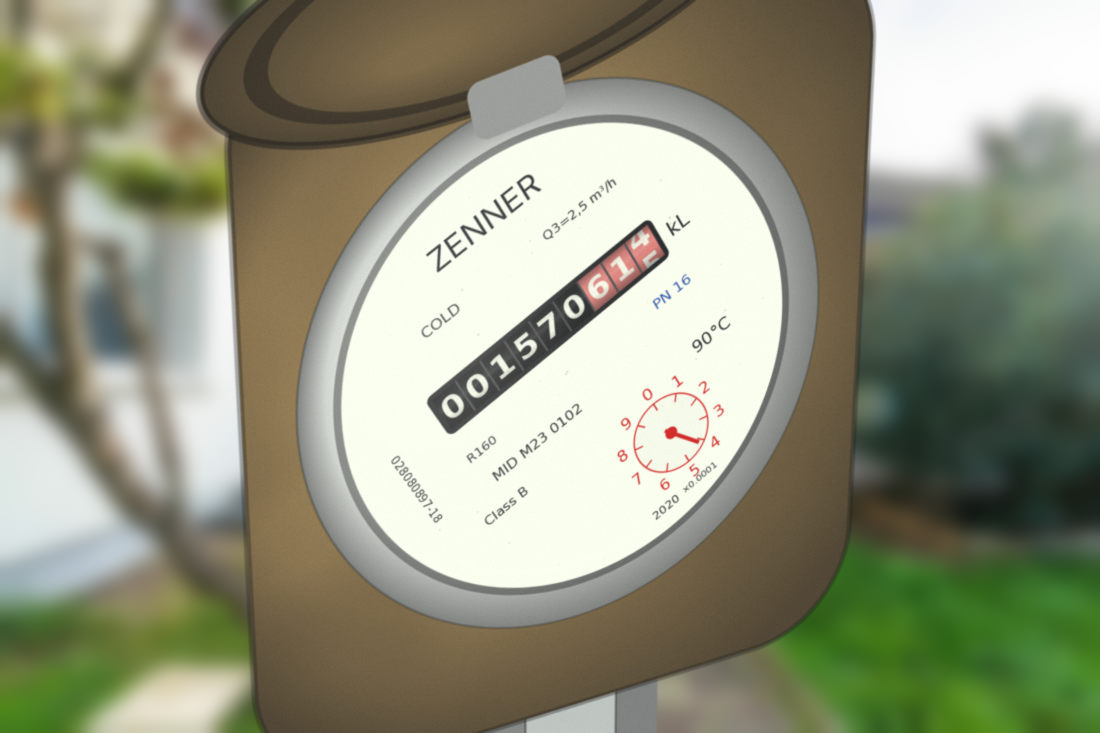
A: {"value": 1570.6144, "unit": "kL"}
